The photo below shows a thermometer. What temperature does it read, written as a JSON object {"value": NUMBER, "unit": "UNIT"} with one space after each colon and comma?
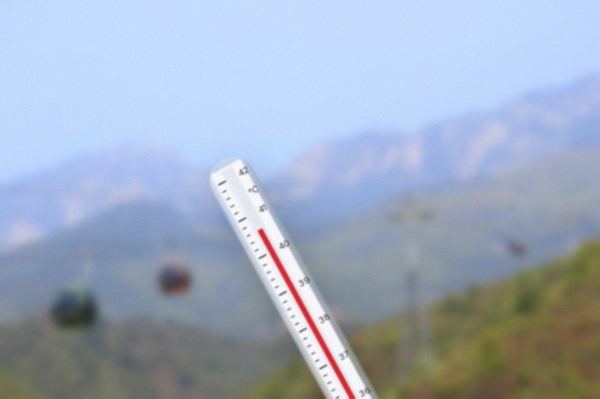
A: {"value": 40.6, "unit": "°C"}
